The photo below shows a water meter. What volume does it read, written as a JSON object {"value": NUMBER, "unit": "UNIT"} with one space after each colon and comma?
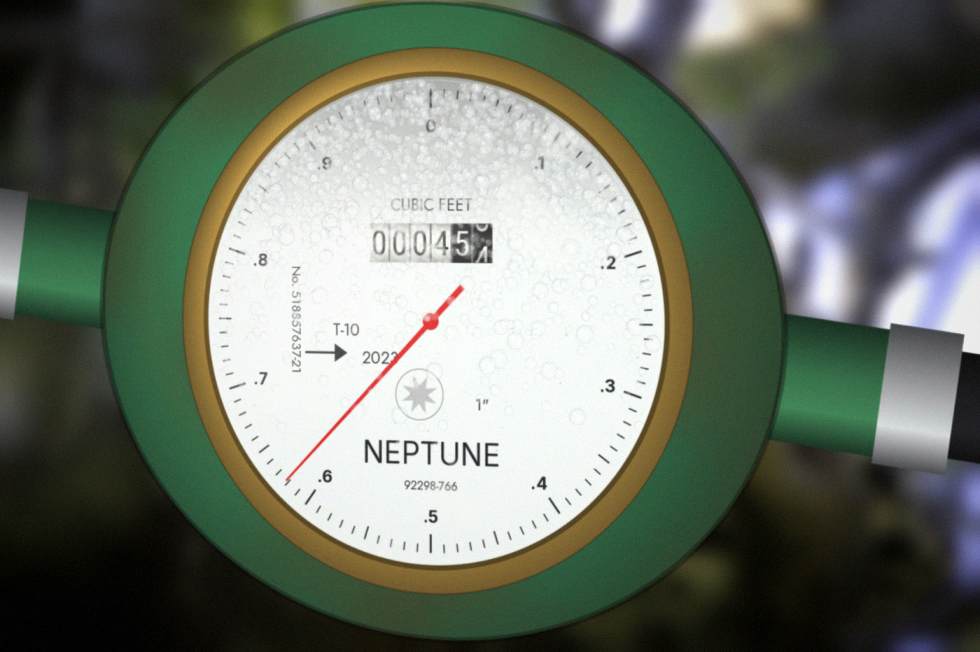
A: {"value": 453.62, "unit": "ft³"}
